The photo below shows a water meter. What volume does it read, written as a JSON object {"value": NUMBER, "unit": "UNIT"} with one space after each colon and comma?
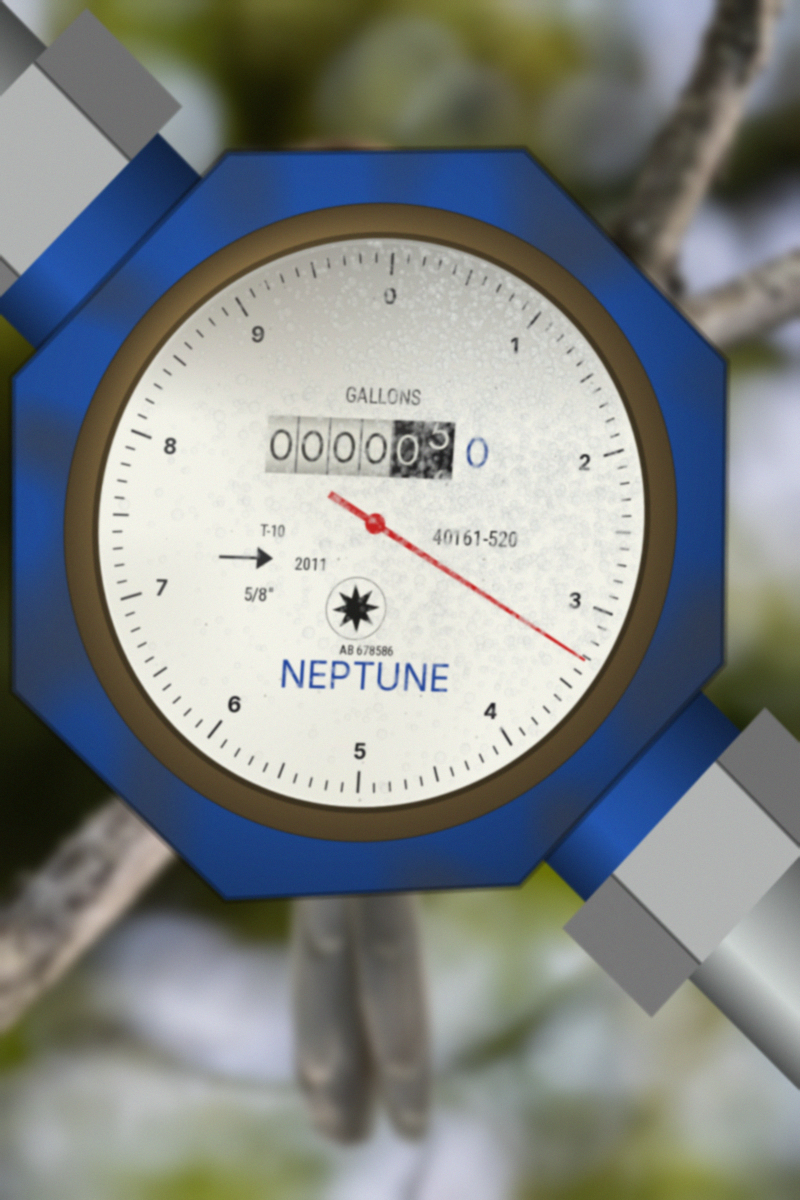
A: {"value": 53.3, "unit": "gal"}
